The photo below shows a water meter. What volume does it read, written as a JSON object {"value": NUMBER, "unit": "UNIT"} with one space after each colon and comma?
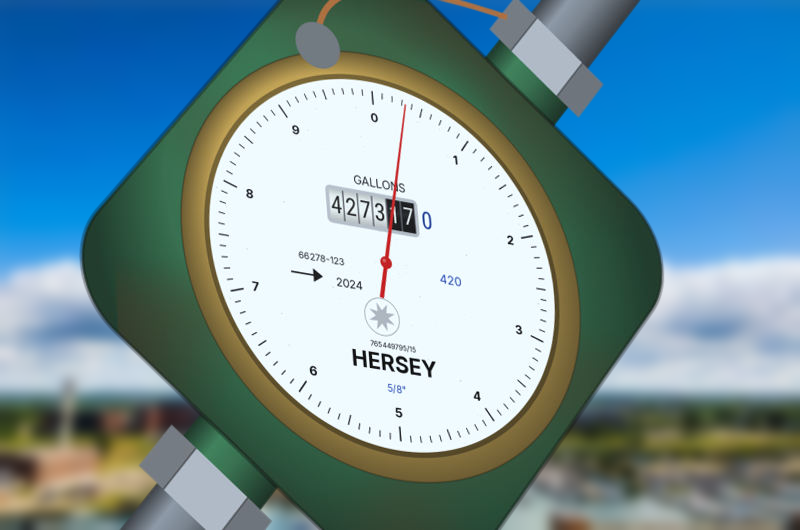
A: {"value": 4273170.3, "unit": "gal"}
